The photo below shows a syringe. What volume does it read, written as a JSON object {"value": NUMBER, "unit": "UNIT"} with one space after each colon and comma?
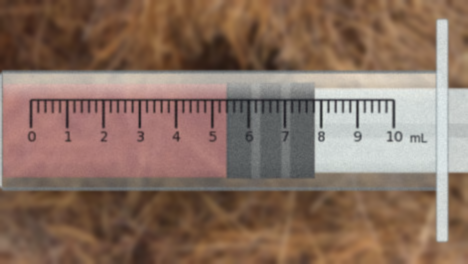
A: {"value": 5.4, "unit": "mL"}
